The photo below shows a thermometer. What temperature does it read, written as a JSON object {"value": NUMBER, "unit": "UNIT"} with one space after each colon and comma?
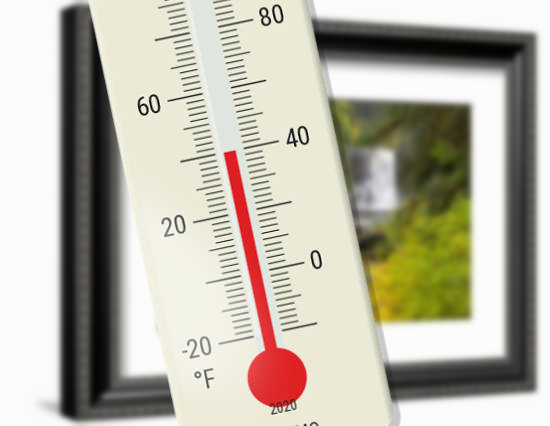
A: {"value": 40, "unit": "°F"}
